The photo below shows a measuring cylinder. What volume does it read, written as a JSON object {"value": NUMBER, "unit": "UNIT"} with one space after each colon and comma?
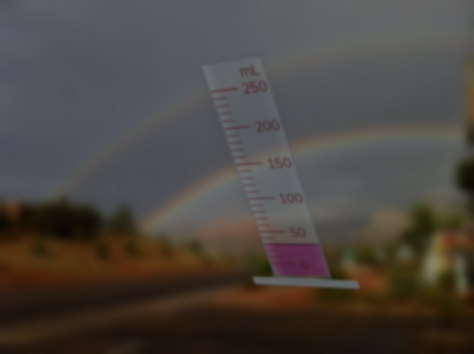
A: {"value": 30, "unit": "mL"}
